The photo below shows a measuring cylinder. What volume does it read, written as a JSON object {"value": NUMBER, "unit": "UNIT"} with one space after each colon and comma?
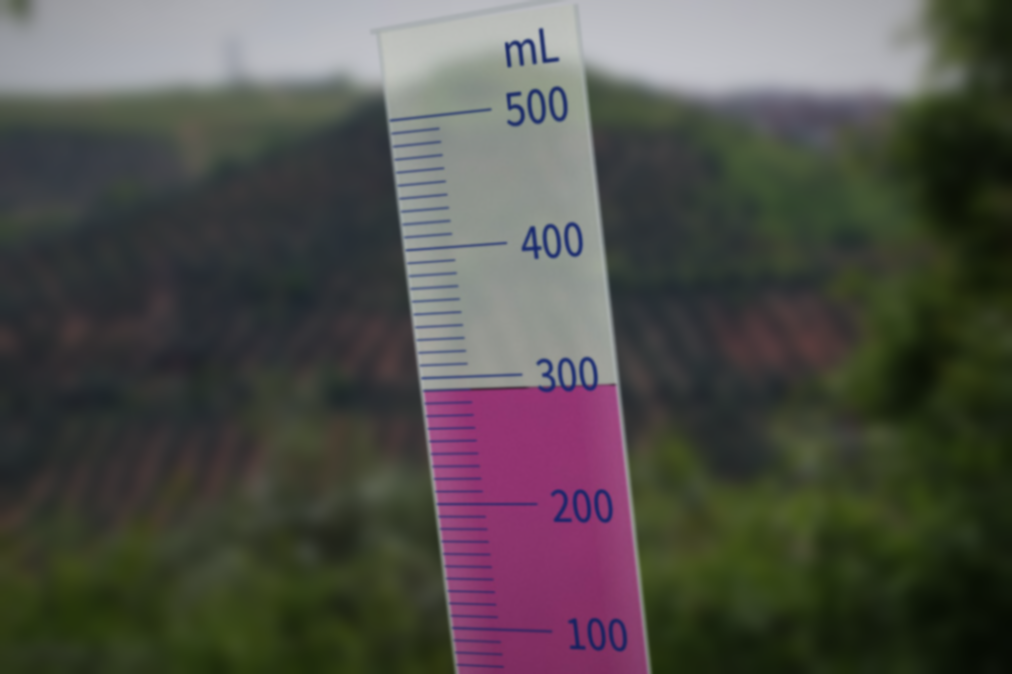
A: {"value": 290, "unit": "mL"}
